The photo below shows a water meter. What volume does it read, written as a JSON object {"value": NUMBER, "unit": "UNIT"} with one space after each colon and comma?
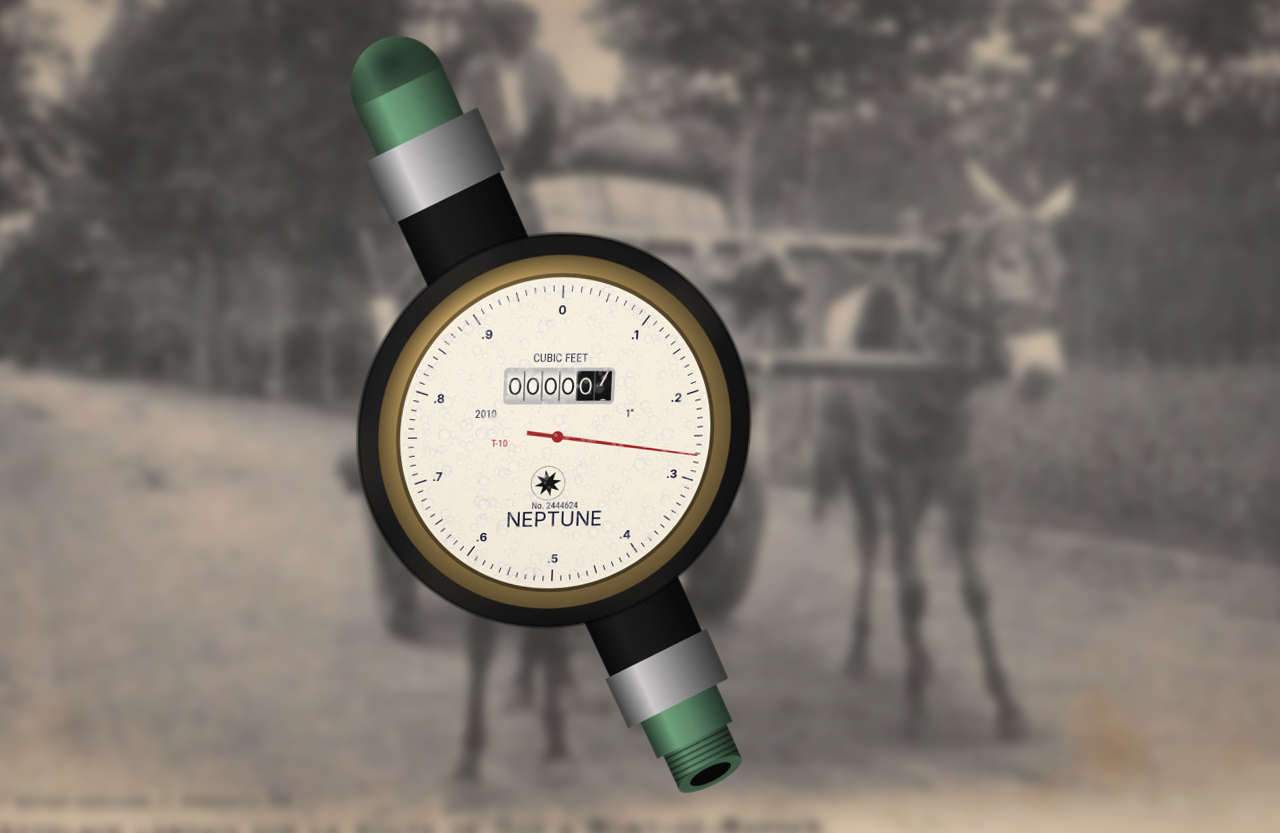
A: {"value": 7.27, "unit": "ft³"}
